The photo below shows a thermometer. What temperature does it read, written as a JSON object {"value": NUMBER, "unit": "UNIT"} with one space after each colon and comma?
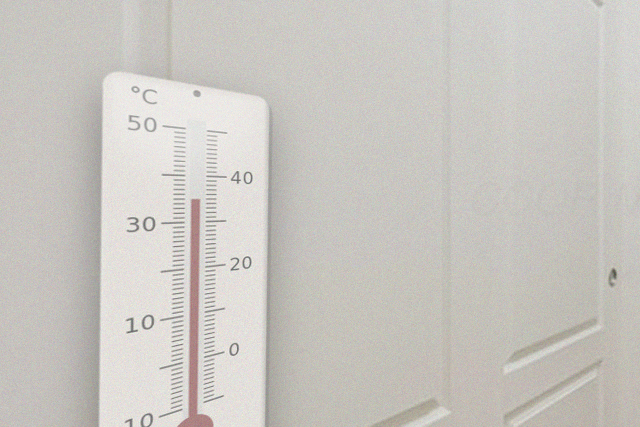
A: {"value": 35, "unit": "°C"}
